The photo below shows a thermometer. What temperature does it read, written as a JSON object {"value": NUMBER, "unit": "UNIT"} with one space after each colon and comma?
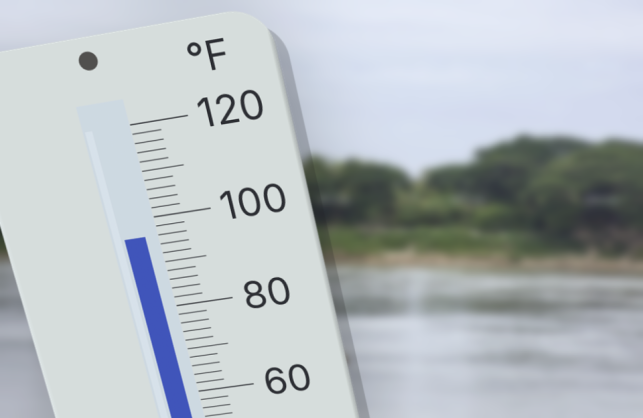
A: {"value": 96, "unit": "°F"}
